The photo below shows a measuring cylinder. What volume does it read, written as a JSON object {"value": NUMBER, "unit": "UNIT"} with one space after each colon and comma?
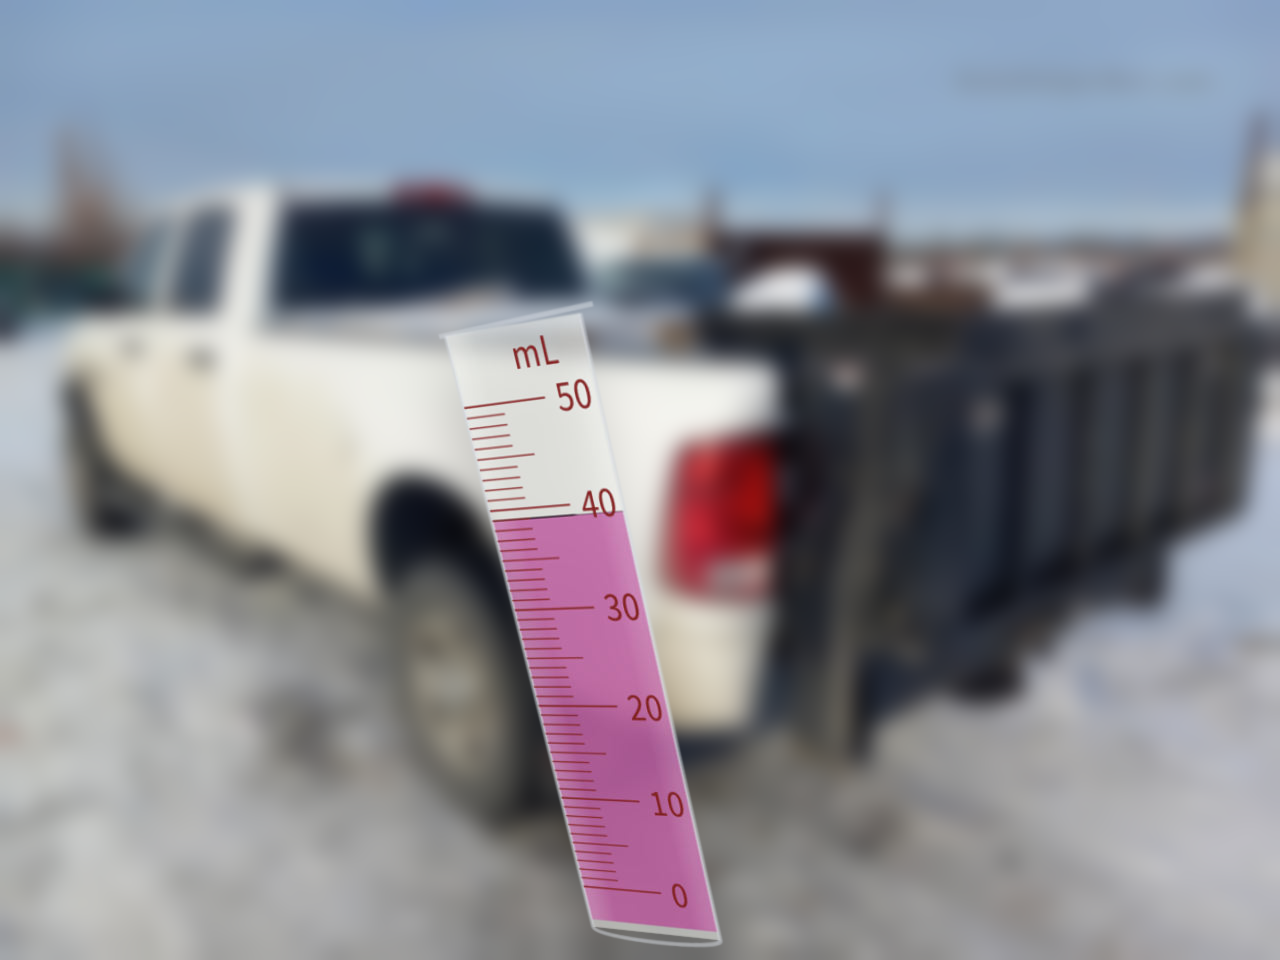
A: {"value": 39, "unit": "mL"}
